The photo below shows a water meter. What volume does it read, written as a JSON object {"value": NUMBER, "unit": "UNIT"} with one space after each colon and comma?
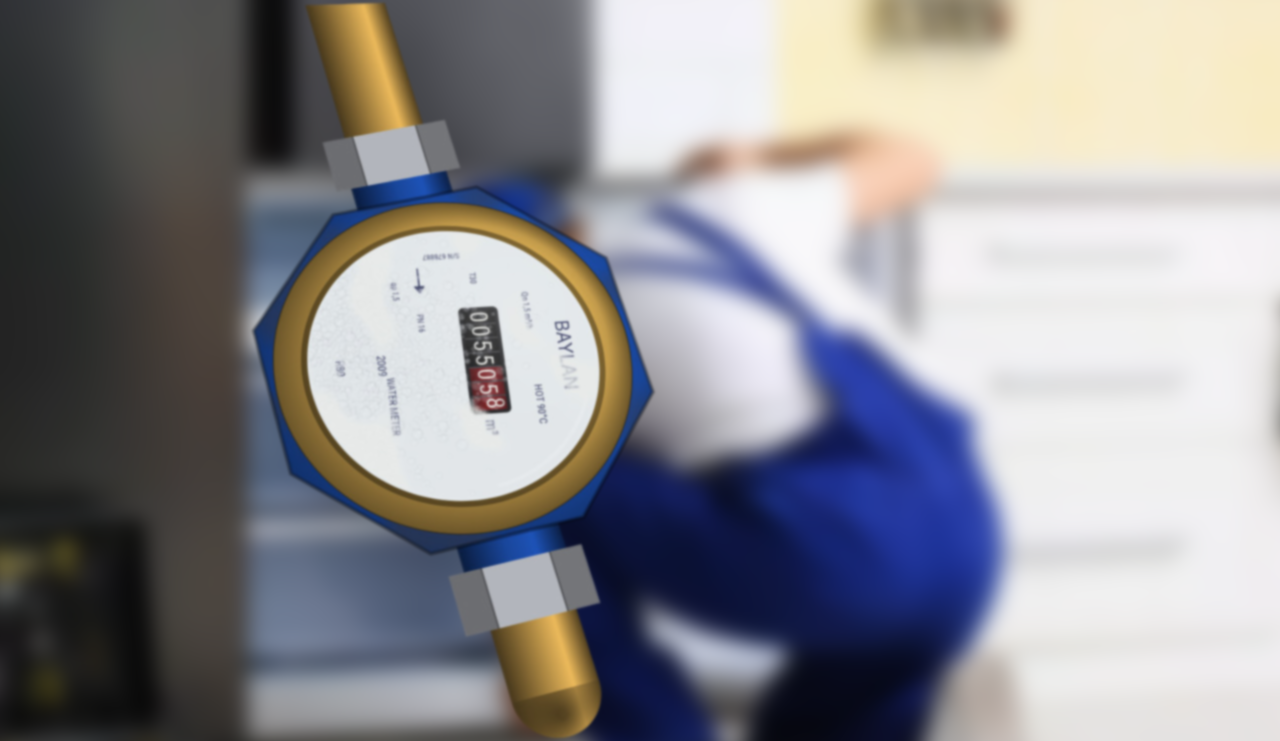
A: {"value": 55.058, "unit": "m³"}
